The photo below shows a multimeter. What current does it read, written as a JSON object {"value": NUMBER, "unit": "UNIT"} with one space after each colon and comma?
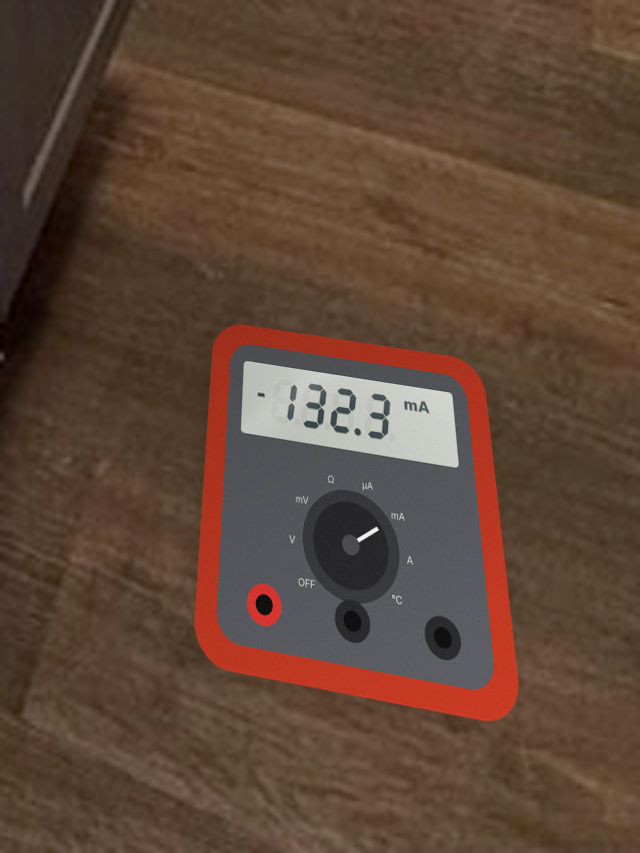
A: {"value": -132.3, "unit": "mA"}
